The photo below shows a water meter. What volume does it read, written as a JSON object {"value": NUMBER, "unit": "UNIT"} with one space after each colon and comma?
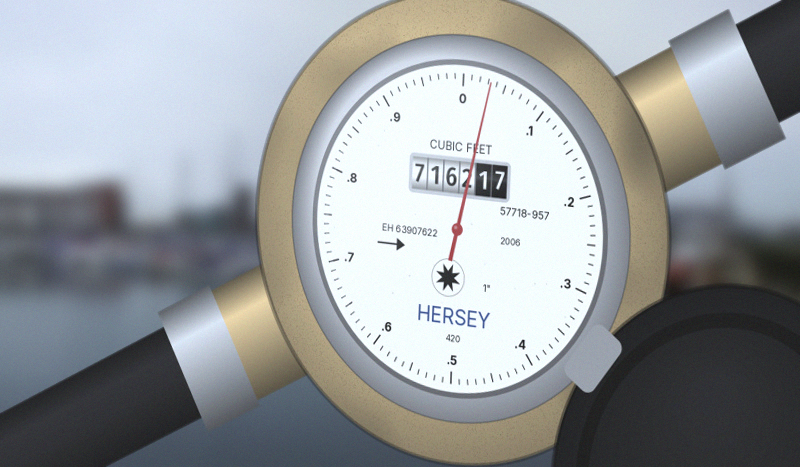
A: {"value": 716217.03, "unit": "ft³"}
